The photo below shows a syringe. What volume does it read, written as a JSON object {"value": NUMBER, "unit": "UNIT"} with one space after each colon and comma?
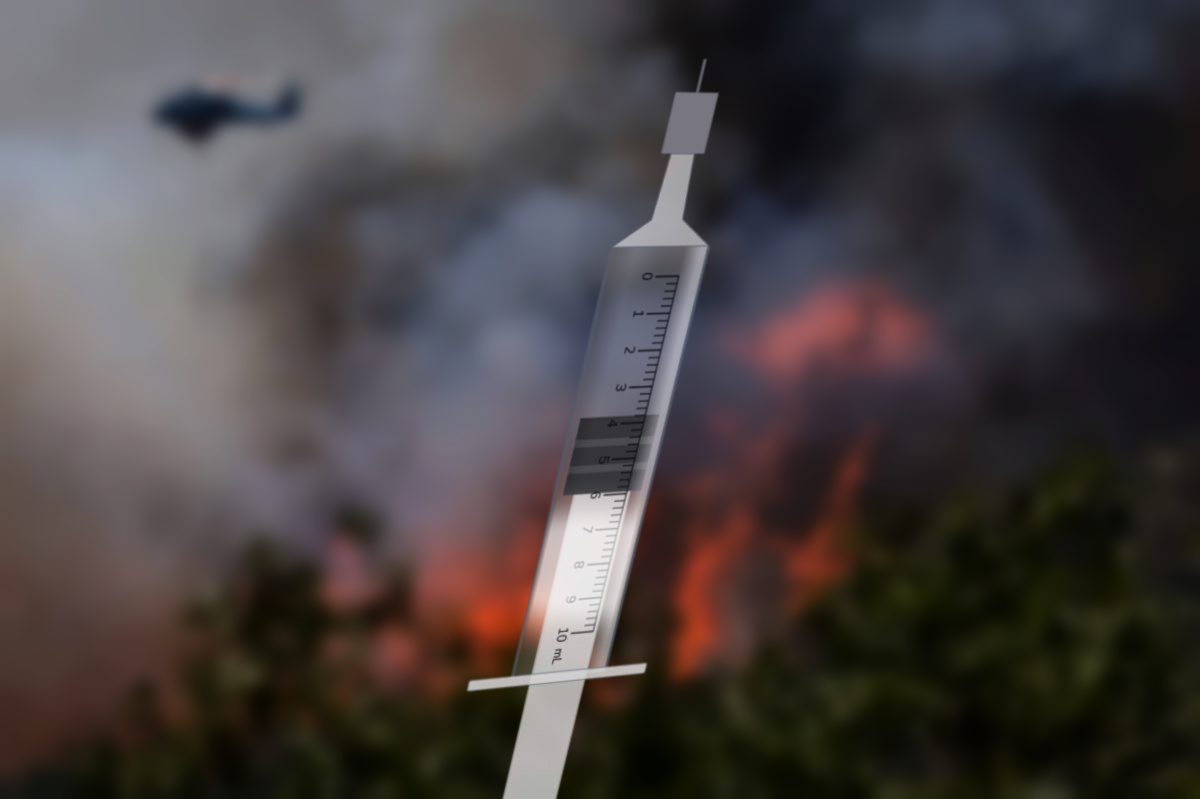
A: {"value": 3.8, "unit": "mL"}
